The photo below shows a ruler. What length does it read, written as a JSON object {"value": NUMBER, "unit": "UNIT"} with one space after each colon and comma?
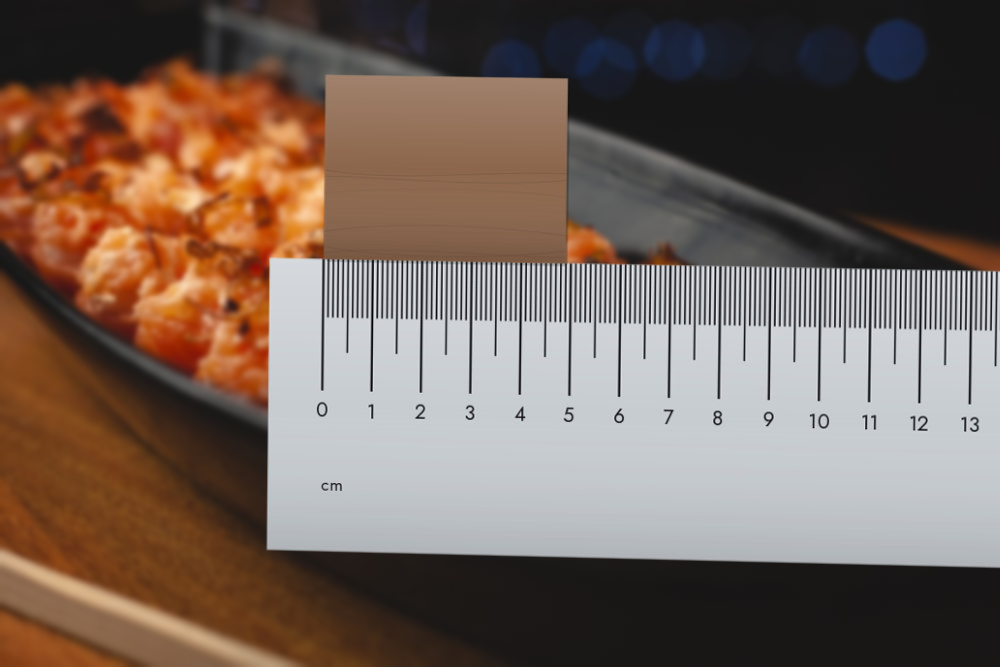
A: {"value": 4.9, "unit": "cm"}
